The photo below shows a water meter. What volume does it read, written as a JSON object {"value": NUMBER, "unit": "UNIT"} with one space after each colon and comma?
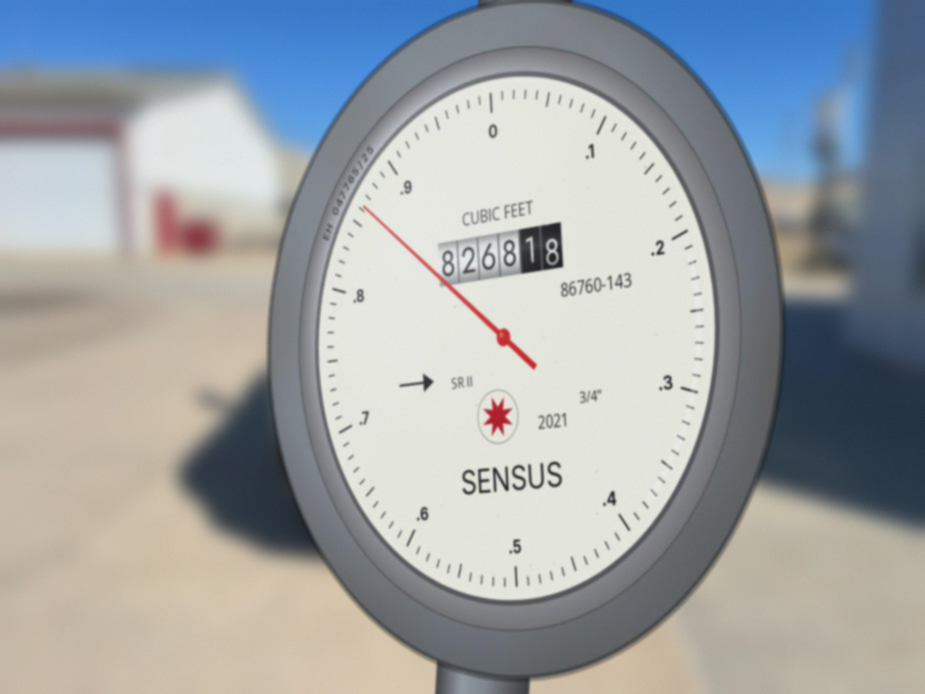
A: {"value": 826817.86, "unit": "ft³"}
